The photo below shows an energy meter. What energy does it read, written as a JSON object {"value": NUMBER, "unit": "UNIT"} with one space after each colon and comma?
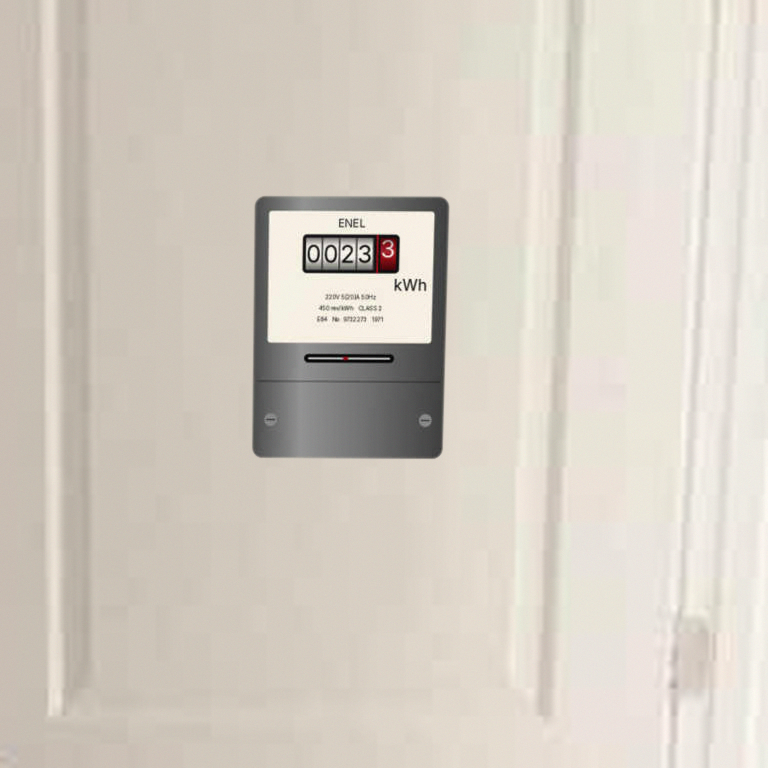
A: {"value": 23.3, "unit": "kWh"}
